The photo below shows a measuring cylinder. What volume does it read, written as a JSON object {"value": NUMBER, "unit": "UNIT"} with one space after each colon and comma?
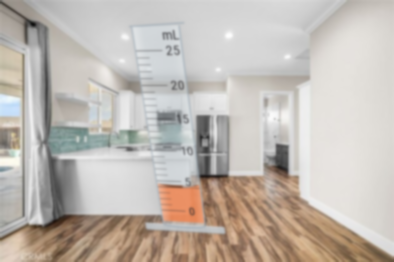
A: {"value": 4, "unit": "mL"}
